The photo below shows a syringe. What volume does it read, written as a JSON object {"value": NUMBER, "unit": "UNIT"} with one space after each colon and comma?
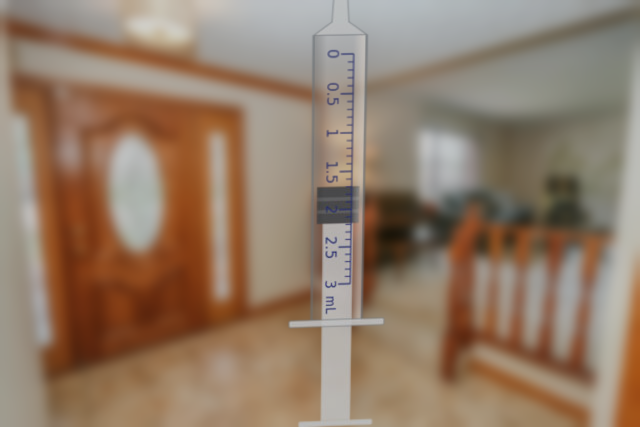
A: {"value": 1.7, "unit": "mL"}
